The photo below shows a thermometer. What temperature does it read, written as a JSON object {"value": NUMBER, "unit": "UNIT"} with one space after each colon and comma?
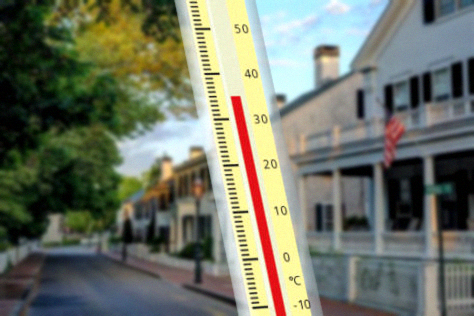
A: {"value": 35, "unit": "°C"}
